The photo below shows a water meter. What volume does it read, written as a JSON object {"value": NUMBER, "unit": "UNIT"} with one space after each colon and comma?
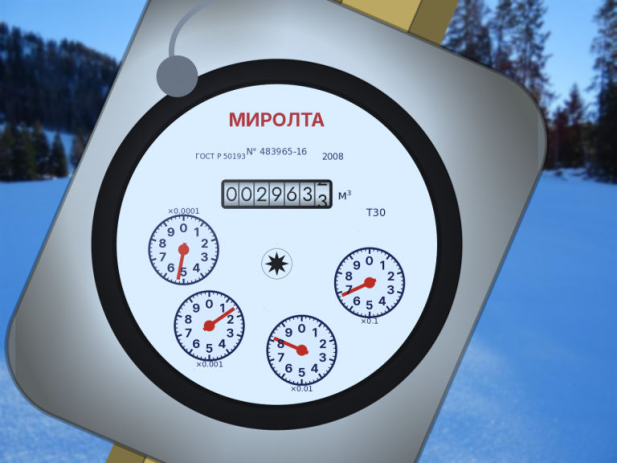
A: {"value": 29632.6815, "unit": "m³"}
